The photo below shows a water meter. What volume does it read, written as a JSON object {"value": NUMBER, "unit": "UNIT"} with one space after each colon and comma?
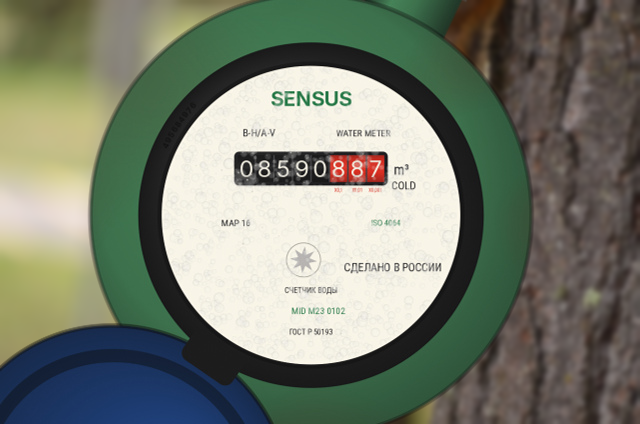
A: {"value": 8590.887, "unit": "m³"}
